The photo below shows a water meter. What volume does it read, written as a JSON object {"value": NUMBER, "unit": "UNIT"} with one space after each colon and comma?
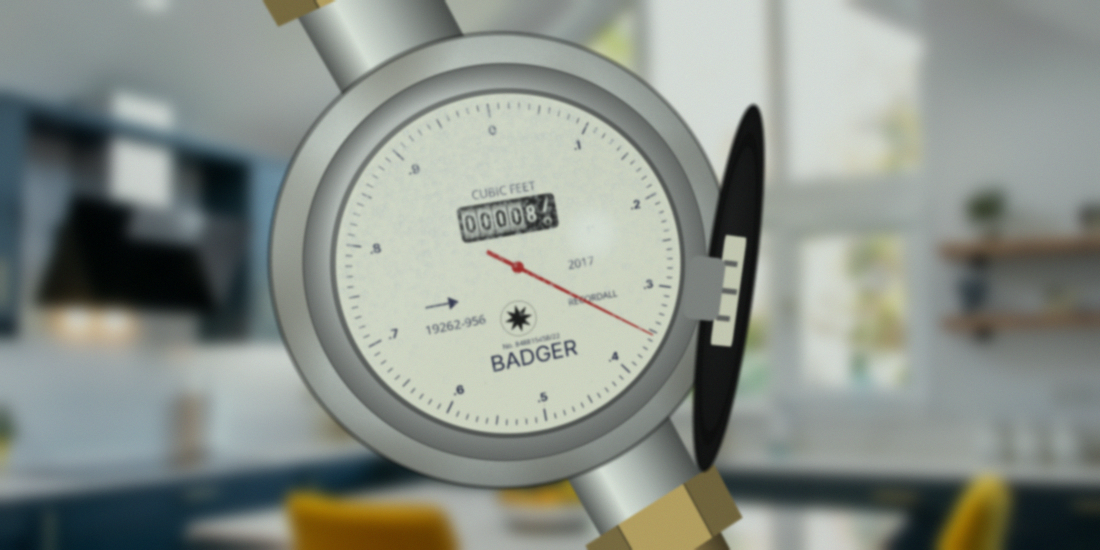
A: {"value": 87.35, "unit": "ft³"}
